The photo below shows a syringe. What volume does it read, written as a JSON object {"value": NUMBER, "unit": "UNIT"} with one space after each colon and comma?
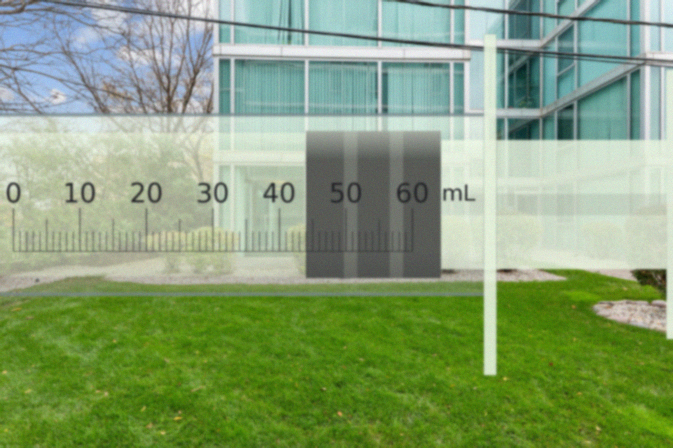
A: {"value": 44, "unit": "mL"}
